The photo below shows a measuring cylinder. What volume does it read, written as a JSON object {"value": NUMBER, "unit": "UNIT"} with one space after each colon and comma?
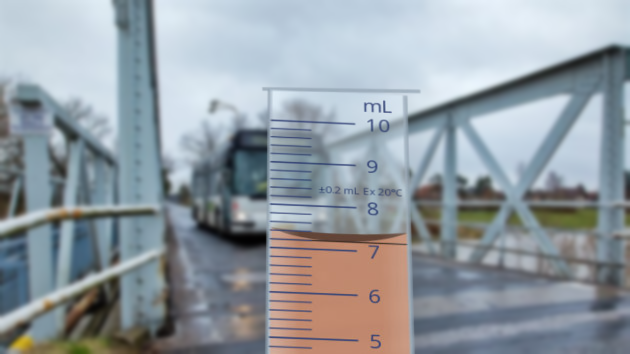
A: {"value": 7.2, "unit": "mL"}
